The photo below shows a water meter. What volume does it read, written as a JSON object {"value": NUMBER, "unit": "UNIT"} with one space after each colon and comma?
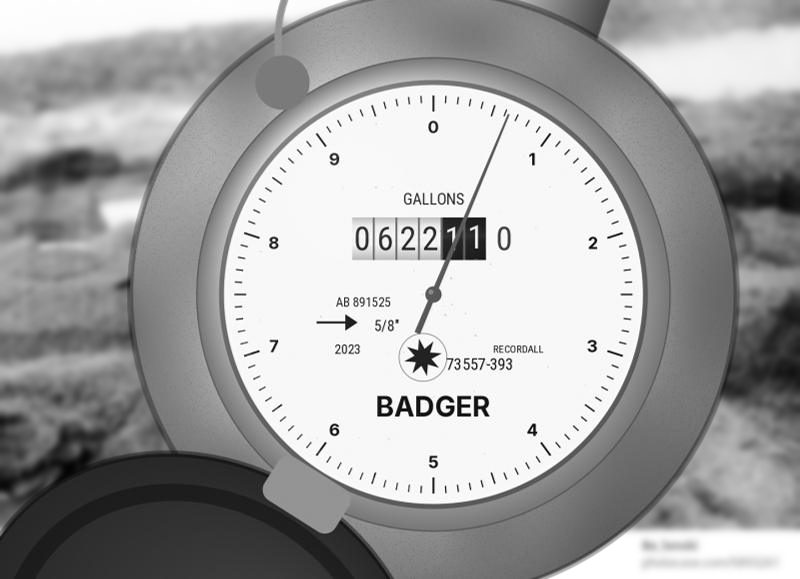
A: {"value": 622110.6, "unit": "gal"}
